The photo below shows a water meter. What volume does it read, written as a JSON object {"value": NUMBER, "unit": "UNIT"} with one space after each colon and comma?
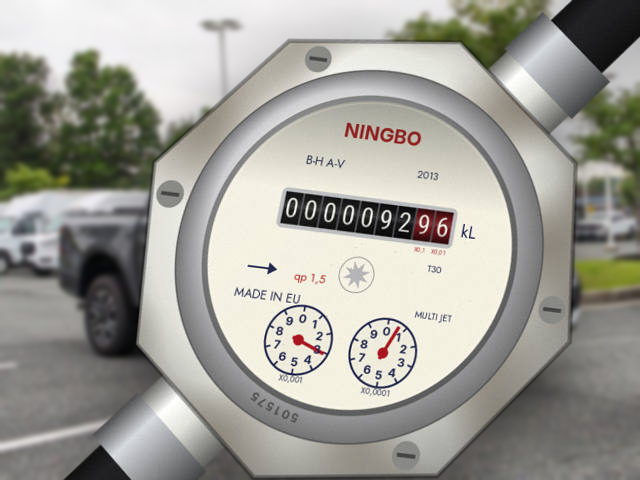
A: {"value": 92.9630, "unit": "kL"}
